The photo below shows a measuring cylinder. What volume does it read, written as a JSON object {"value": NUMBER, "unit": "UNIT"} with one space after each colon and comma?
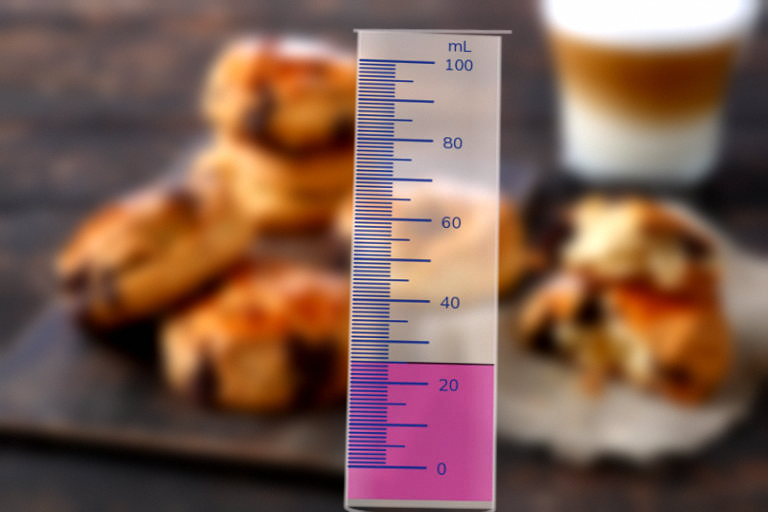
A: {"value": 25, "unit": "mL"}
